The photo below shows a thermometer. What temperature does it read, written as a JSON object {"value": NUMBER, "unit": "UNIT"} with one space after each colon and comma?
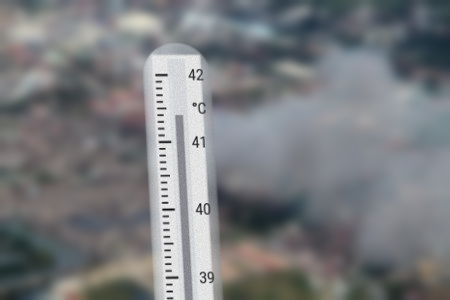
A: {"value": 41.4, "unit": "°C"}
